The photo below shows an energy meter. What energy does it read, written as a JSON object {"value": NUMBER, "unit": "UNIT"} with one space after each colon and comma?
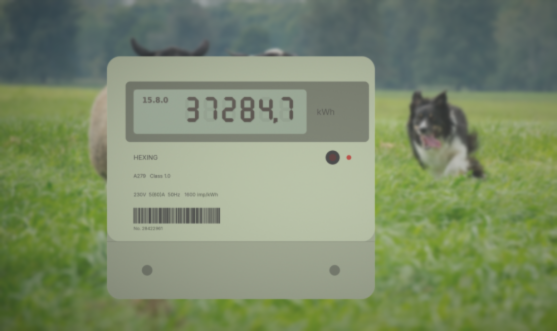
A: {"value": 37284.7, "unit": "kWh"}
